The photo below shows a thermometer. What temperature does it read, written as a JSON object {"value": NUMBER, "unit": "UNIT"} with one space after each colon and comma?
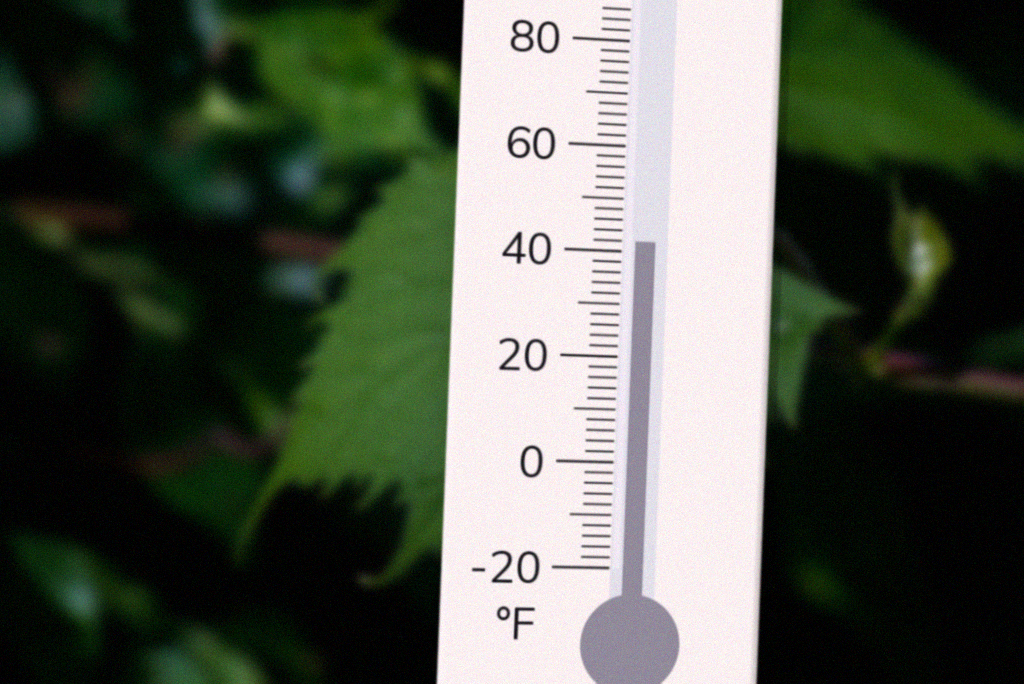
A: {"value": 42, "unit": "°F"}
